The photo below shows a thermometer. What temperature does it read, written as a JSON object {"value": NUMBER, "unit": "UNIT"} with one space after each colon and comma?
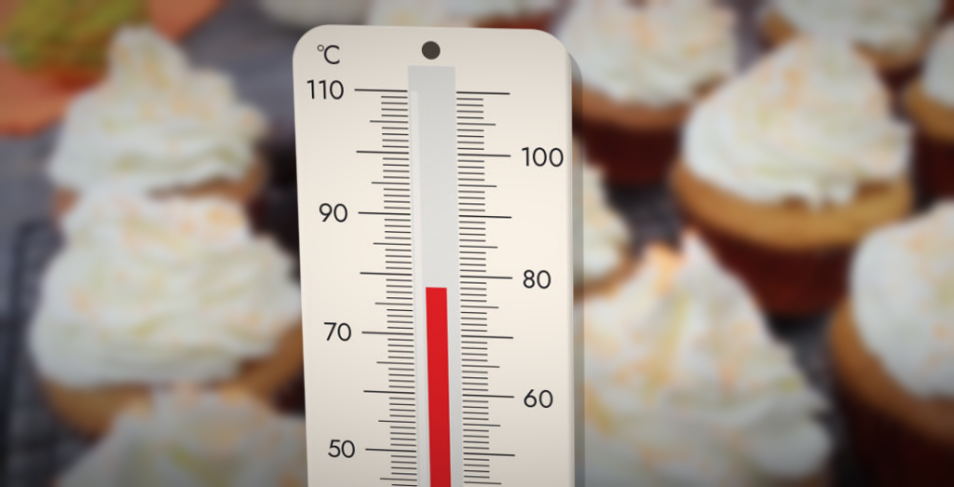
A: {"value": 78, "unit": "°C"}
